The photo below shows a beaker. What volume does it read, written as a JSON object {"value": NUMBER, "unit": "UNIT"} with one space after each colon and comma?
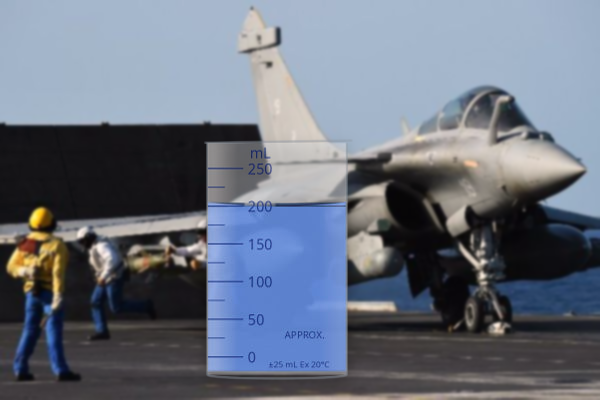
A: {"value": 200, "unit": "mL"}
